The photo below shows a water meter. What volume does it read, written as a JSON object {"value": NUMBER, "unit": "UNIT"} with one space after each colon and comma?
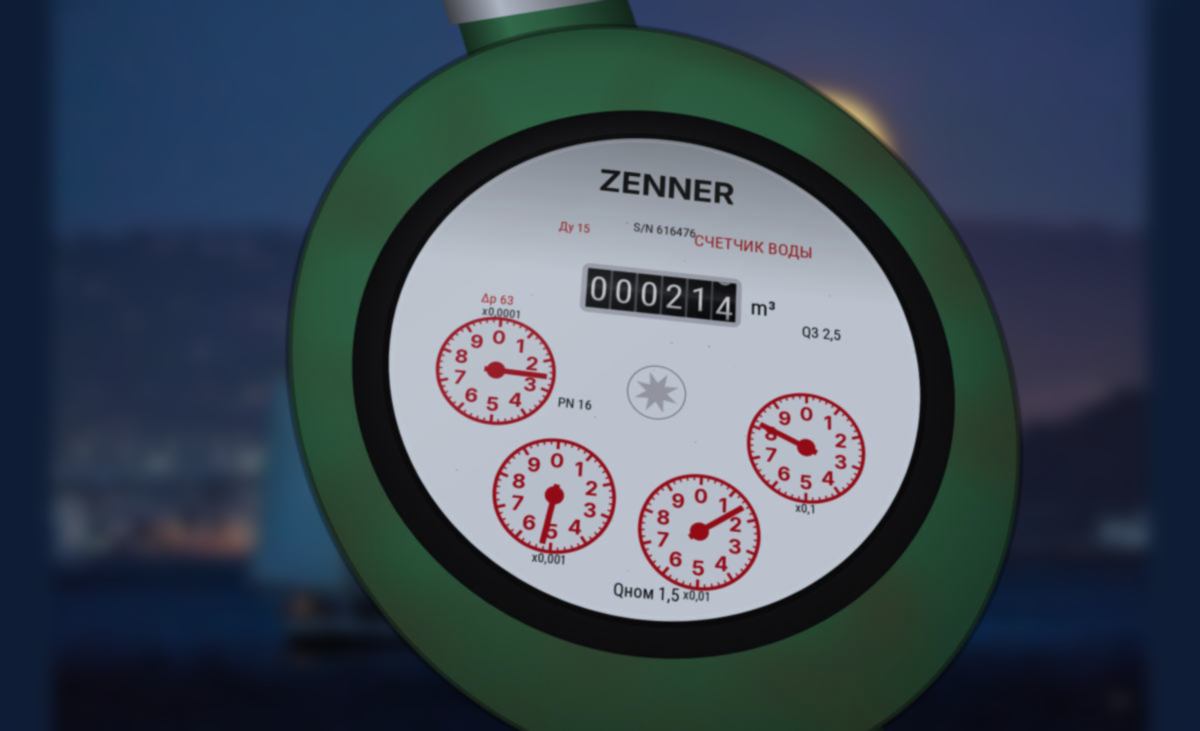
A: {"value": 213.8152, "unit": "m³"}
